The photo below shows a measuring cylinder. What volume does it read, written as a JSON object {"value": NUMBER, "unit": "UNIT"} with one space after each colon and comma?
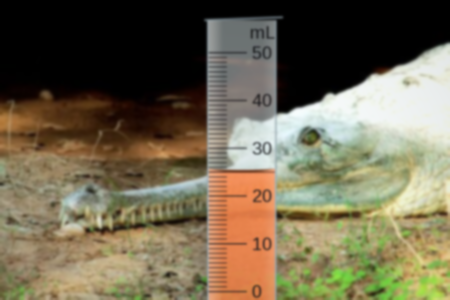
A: {"value": 25, "unit": "mL"}
